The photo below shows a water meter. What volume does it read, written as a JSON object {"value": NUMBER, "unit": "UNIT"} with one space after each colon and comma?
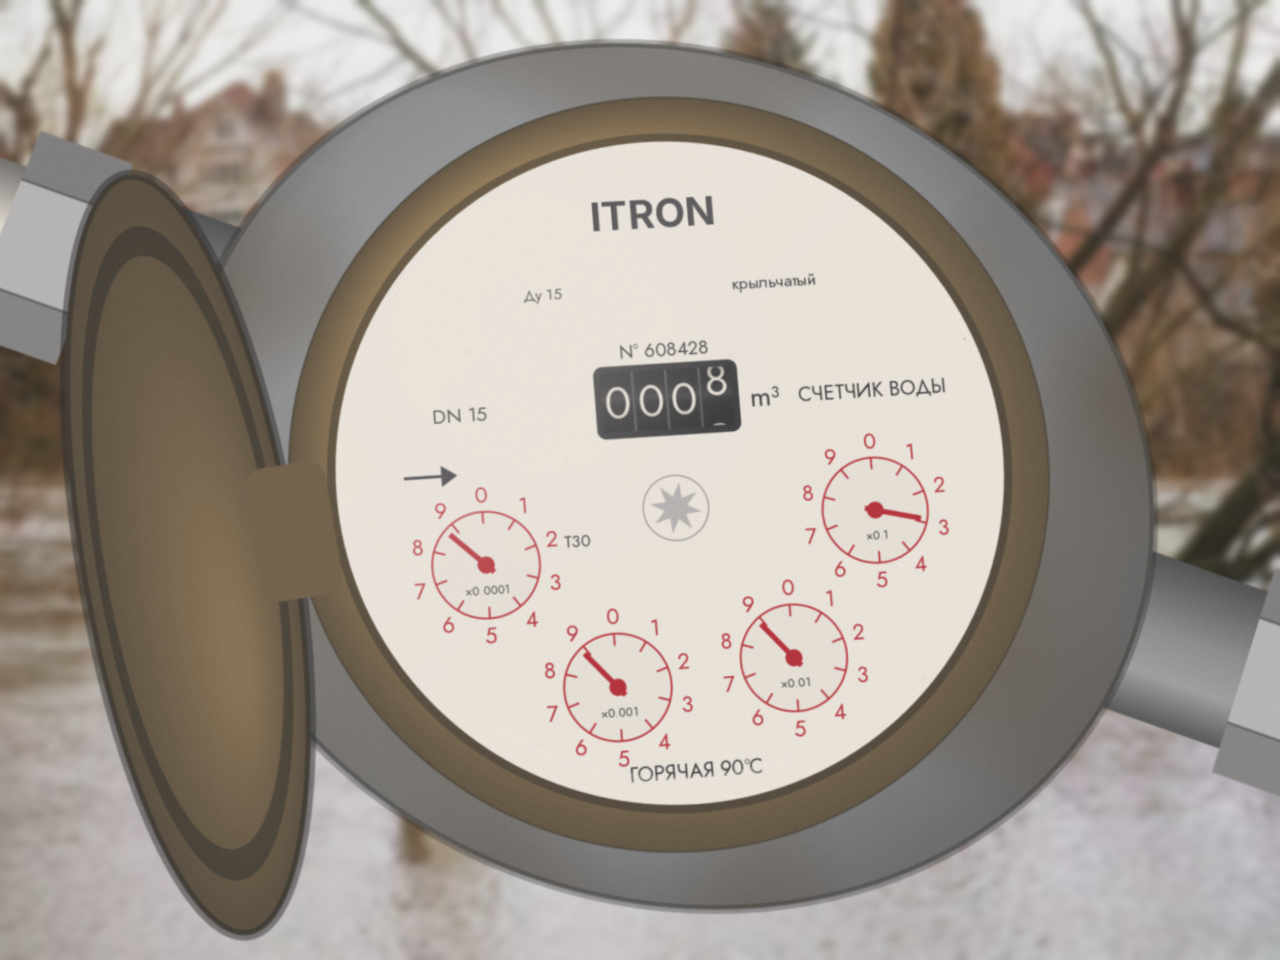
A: {"value": 8.2888, "unit": "m³"}
